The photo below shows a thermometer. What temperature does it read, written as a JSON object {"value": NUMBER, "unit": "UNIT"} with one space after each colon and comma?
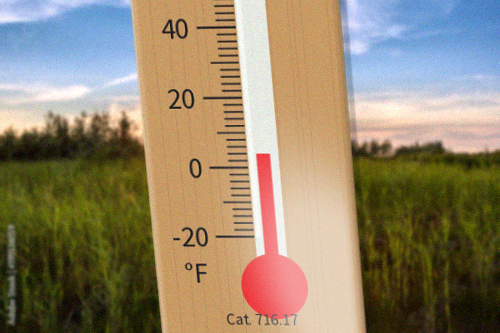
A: {"value": 4, "unit": "°F"}
